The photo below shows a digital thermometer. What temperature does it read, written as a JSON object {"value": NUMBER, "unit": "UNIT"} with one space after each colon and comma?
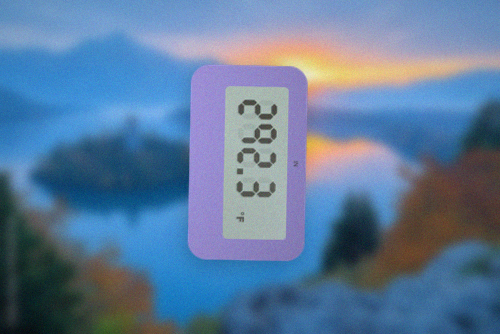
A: {"value": 292.3, "unit": "°F"}
